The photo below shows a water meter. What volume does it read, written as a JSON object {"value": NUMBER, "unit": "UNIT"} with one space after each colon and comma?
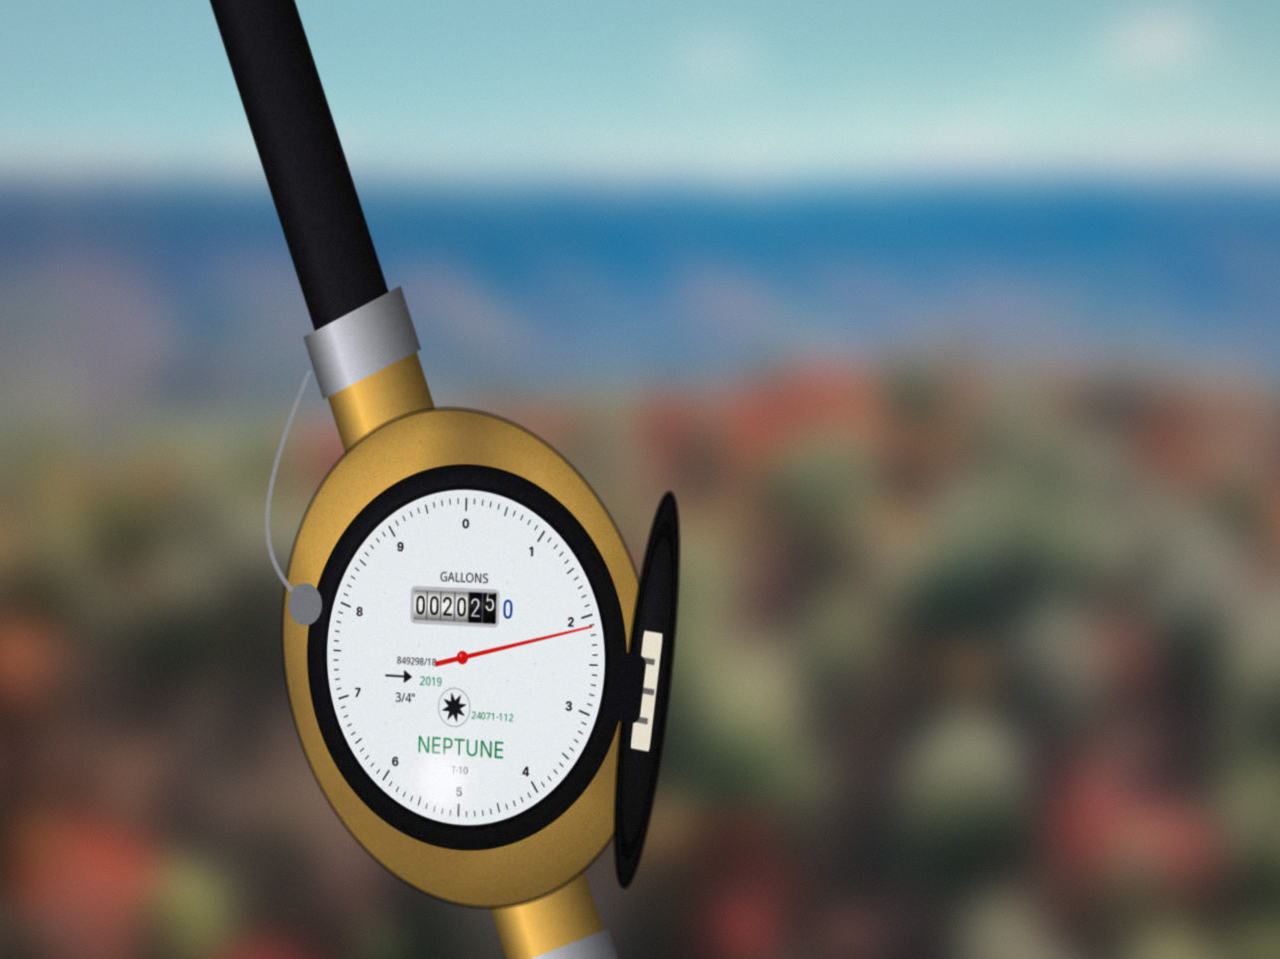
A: {"value": 20252.1, "unit": "gal"}
